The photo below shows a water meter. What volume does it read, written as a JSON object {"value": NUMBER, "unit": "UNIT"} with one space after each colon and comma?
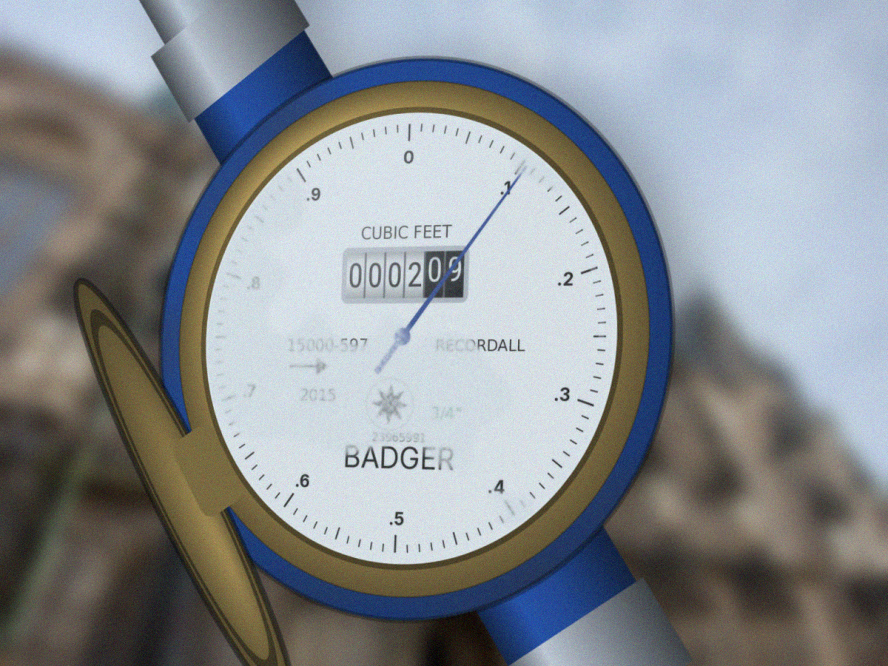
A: {"value": 209.10, "unit": "ft³"}
